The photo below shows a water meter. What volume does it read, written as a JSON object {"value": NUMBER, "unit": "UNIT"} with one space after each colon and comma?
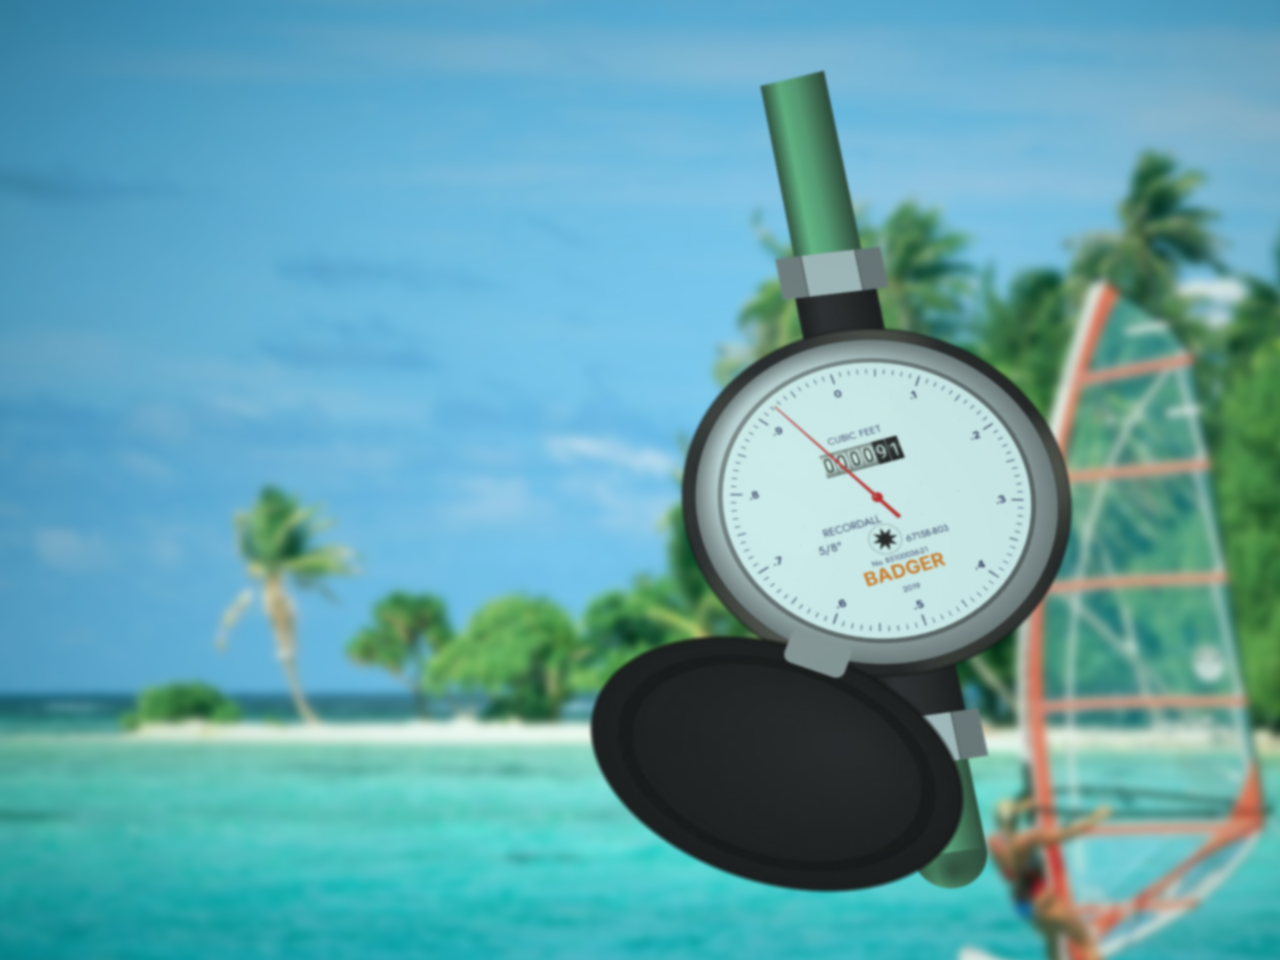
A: {"value": 90.92, "unit": "ft³"}
